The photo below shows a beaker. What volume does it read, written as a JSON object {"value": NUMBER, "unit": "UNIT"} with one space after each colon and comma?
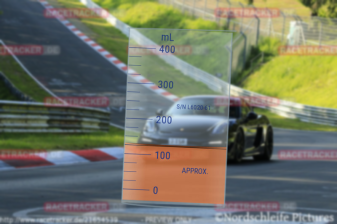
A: {"value": 125, "unit": "mL"}
